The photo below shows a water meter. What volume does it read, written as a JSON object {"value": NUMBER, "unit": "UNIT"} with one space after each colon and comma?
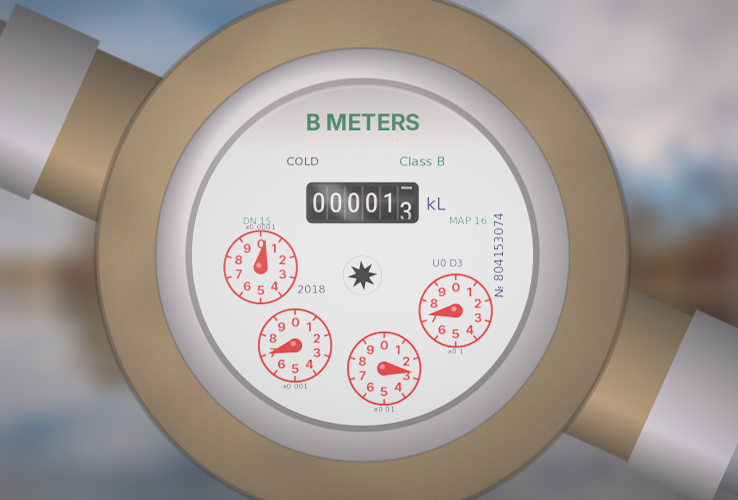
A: {"value": 12.7270, "unit": "kL"}
